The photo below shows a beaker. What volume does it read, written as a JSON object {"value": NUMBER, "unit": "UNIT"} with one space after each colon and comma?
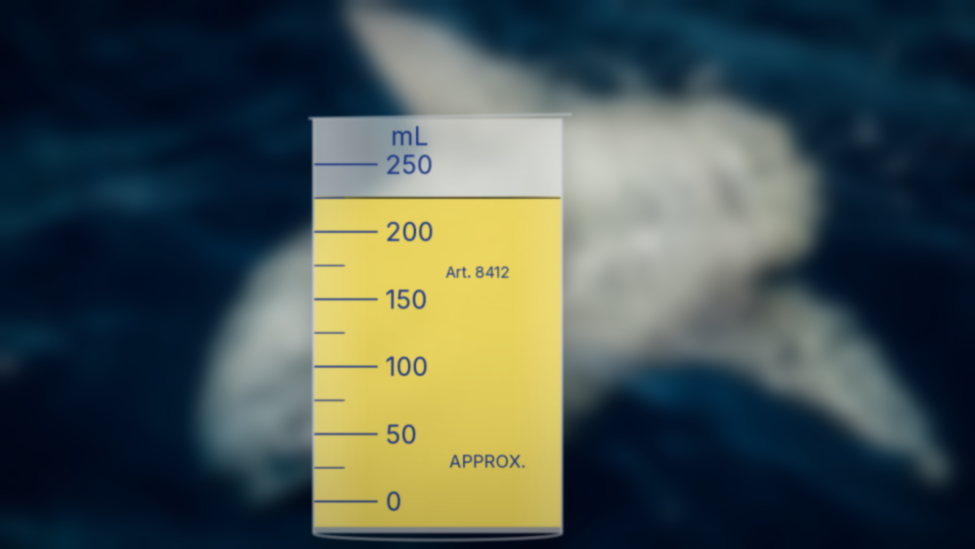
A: {"value": 225, "unit": "mL"}
